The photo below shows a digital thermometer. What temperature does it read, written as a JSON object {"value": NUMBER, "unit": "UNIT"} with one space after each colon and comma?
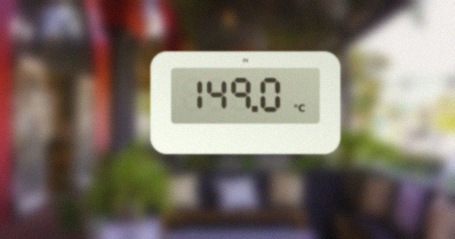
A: {"value": 149.0, "unit": "°C"}
